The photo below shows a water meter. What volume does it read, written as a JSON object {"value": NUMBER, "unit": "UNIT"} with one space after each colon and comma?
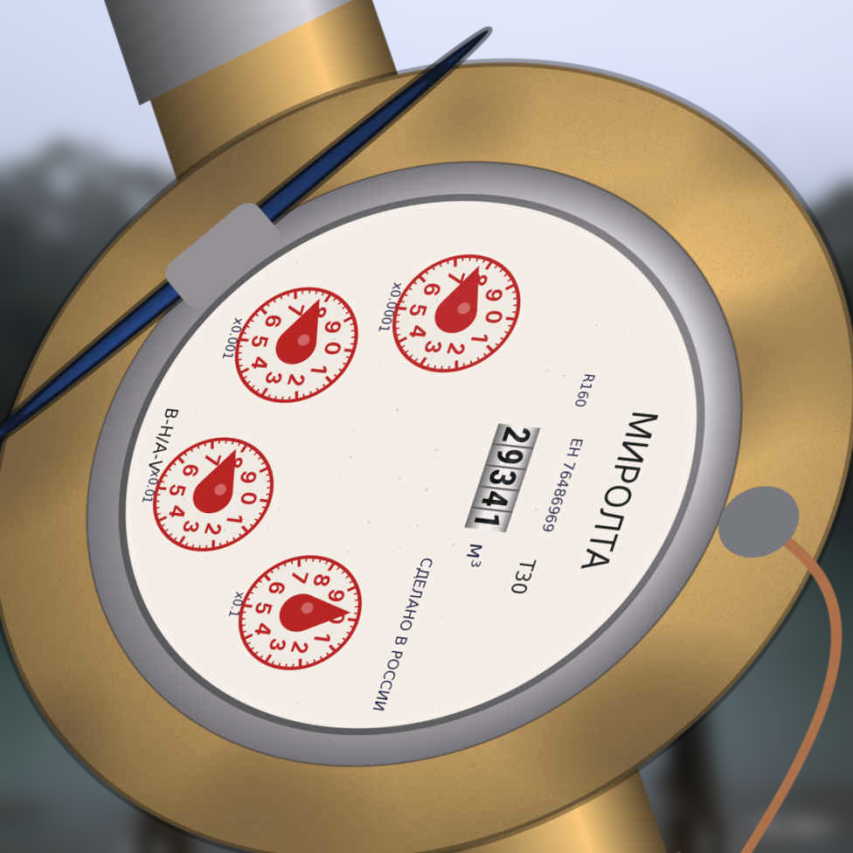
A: {"value": 29340.9777, "unit": "m³"}
